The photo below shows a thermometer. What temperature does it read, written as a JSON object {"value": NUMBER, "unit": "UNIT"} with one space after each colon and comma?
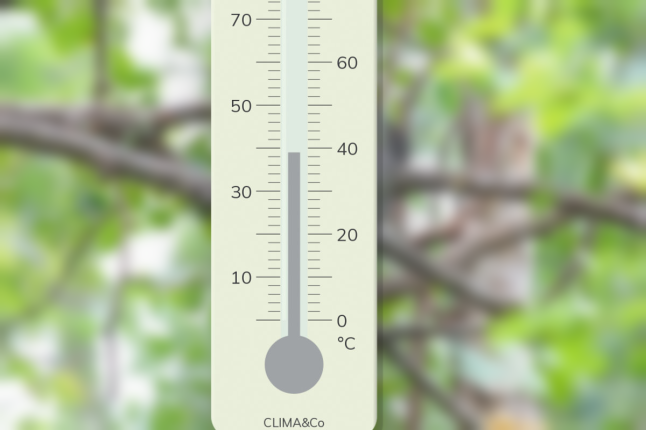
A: {"value": 39, "unit": "°C"}
